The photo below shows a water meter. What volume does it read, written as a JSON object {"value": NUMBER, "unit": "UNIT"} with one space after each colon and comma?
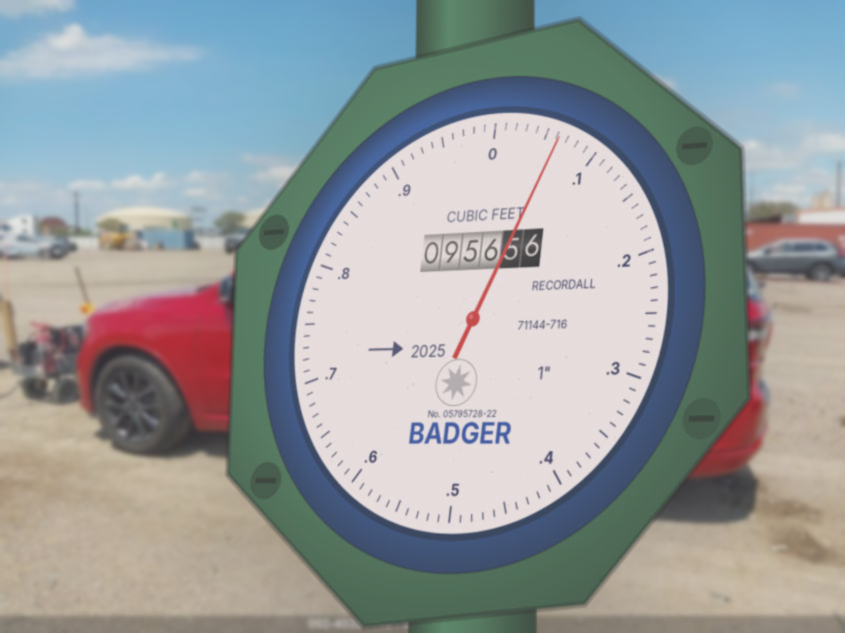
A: {"value": 95656.06, "unit": "ft³"}
